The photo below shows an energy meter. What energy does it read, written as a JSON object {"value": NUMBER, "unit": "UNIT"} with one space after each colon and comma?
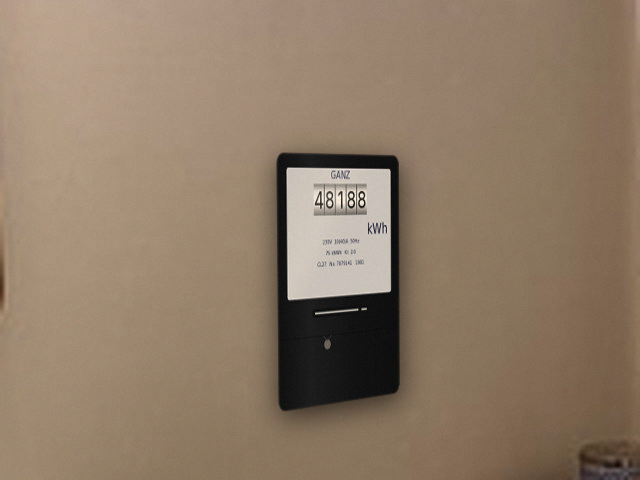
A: {"value": 48188, "unit": "kWh"}
